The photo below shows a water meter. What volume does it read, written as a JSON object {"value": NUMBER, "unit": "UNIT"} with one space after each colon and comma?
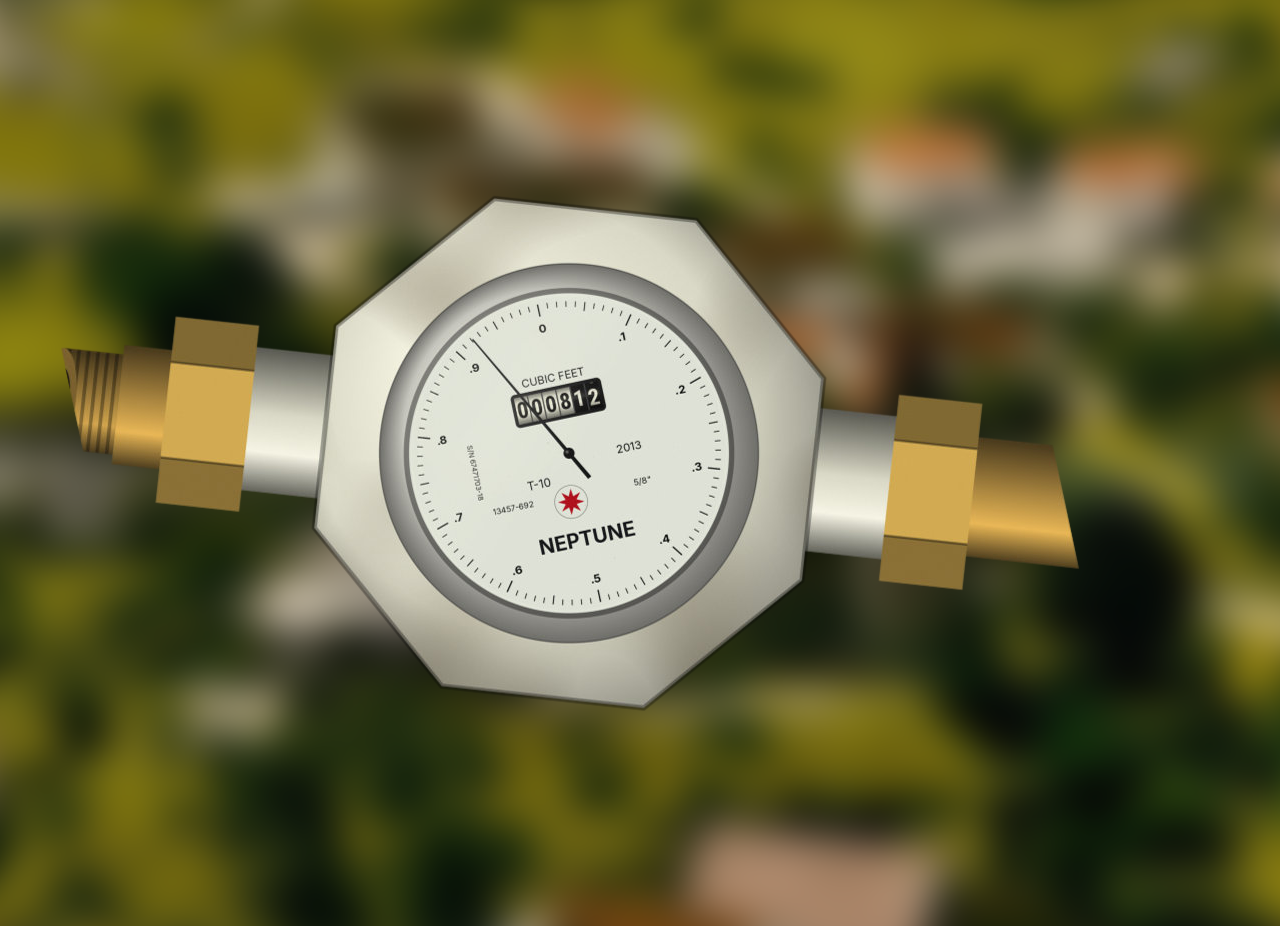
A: {"value": 811.92, "unit": "ft³"}
